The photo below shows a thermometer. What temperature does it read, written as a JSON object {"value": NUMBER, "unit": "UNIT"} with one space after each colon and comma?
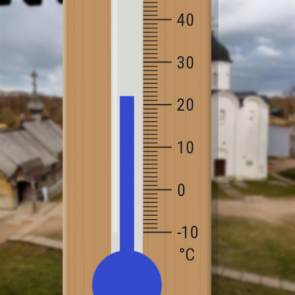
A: {"value": 22, "unit": "°C"}
